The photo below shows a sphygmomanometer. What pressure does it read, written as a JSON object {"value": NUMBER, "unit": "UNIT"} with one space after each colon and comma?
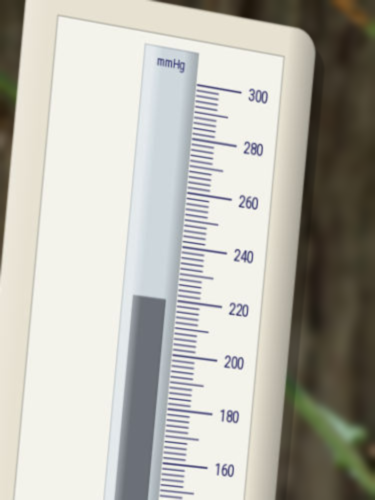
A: {"value": 220, "unit": "mmHg"}
